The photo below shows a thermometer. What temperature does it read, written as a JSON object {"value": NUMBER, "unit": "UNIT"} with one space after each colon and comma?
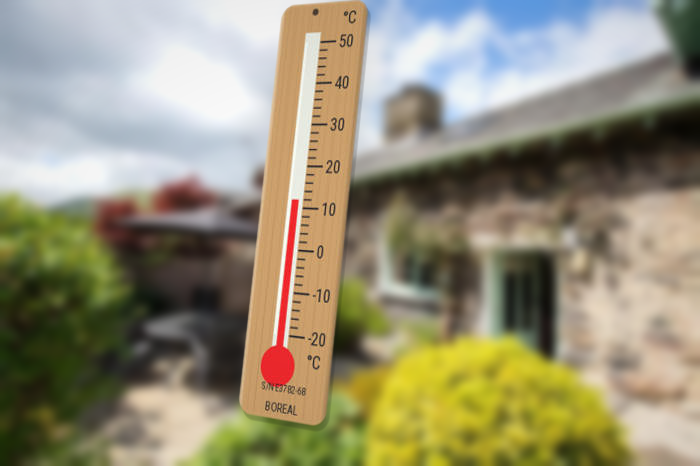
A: {"value": 12, "unit": "°C"}
